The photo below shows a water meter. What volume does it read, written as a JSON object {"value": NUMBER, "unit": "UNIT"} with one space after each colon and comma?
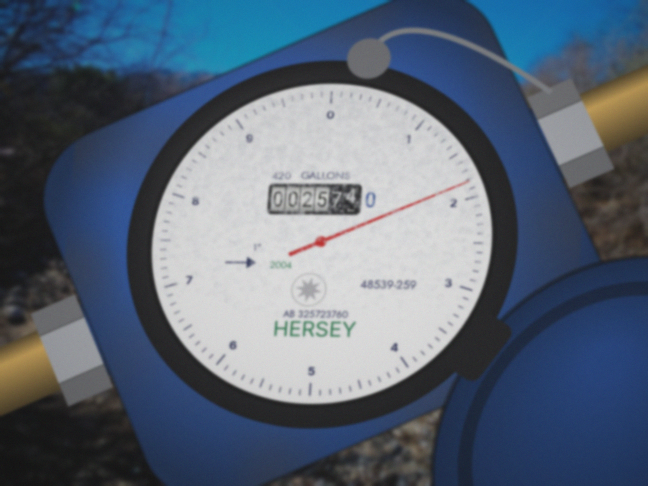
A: {"value": 25741.8, "unit": "gal"}
